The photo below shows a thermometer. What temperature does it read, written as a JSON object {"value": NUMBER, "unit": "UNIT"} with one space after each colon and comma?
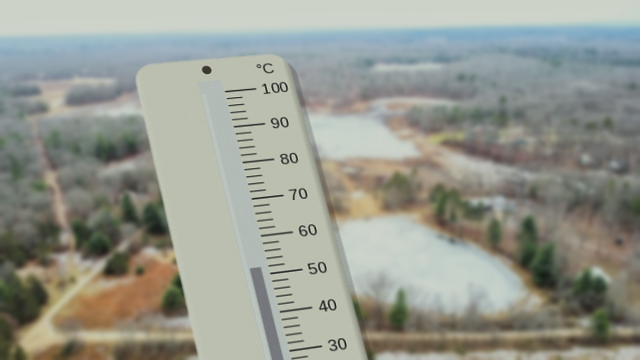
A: {"value": 52, "unit": "°C"}
